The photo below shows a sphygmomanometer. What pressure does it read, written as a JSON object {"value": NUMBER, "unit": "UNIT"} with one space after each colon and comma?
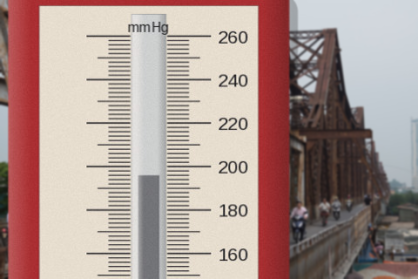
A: {"value": 196, "unit": "mmHg"}
